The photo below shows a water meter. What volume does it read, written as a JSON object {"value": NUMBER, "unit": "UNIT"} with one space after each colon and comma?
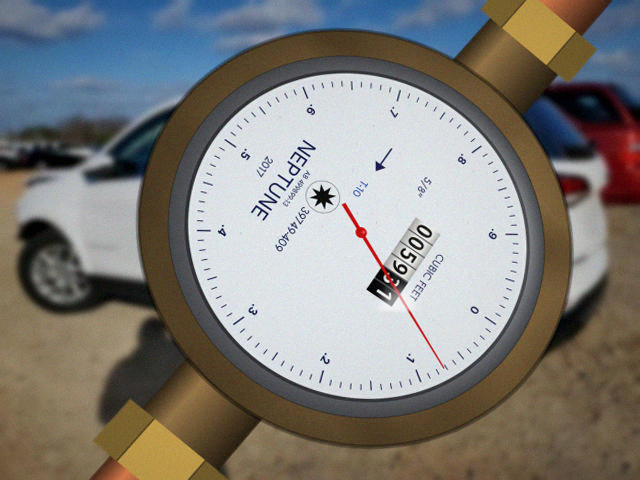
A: {"value": 5931.07, "unit": "ft³"}
